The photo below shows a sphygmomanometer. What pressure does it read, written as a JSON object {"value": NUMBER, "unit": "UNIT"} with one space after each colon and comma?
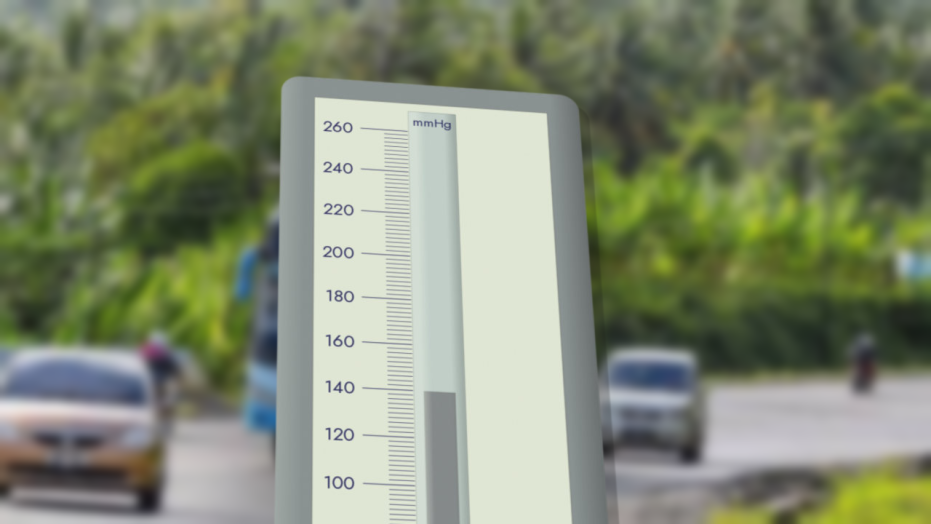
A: {"value": 140, "unit": "mmHg"}
